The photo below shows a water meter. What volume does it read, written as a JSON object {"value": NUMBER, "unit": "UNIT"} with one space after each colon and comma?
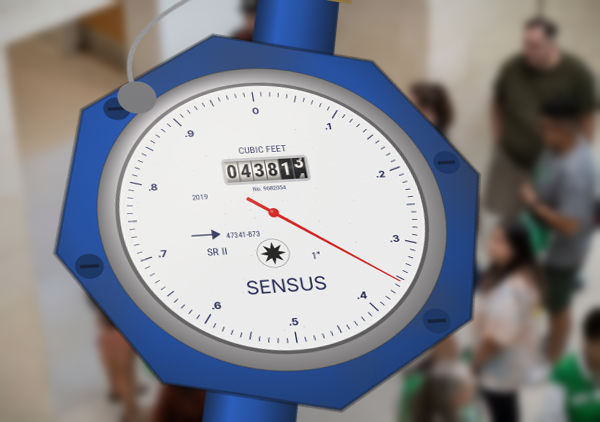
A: {"value": 43813.35, "unit": "ft³"}
